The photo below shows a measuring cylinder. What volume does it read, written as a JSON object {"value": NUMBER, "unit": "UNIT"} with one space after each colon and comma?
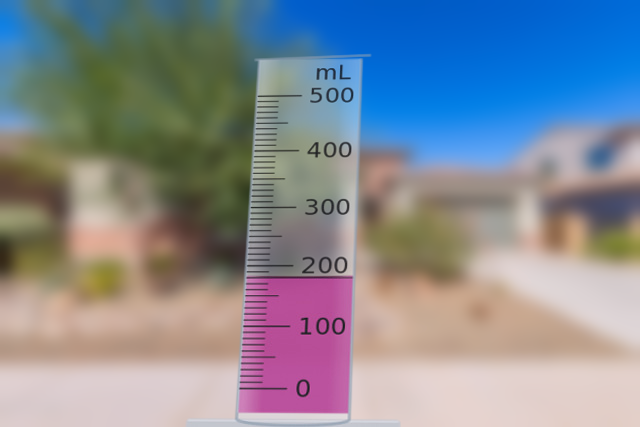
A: {"value": 180, "unit": "mL"}
